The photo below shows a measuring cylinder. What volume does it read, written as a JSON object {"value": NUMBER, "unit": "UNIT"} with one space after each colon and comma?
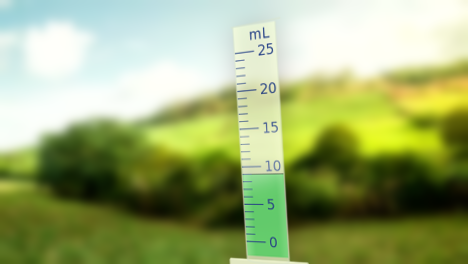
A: {"value": 9, "unit": "mL"}
